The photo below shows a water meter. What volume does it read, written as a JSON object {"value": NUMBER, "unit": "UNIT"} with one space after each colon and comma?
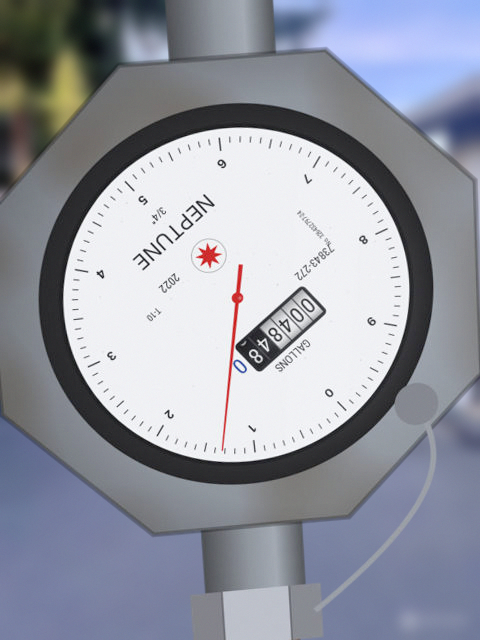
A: {"value": 48481.3, "unit": "gal"}
